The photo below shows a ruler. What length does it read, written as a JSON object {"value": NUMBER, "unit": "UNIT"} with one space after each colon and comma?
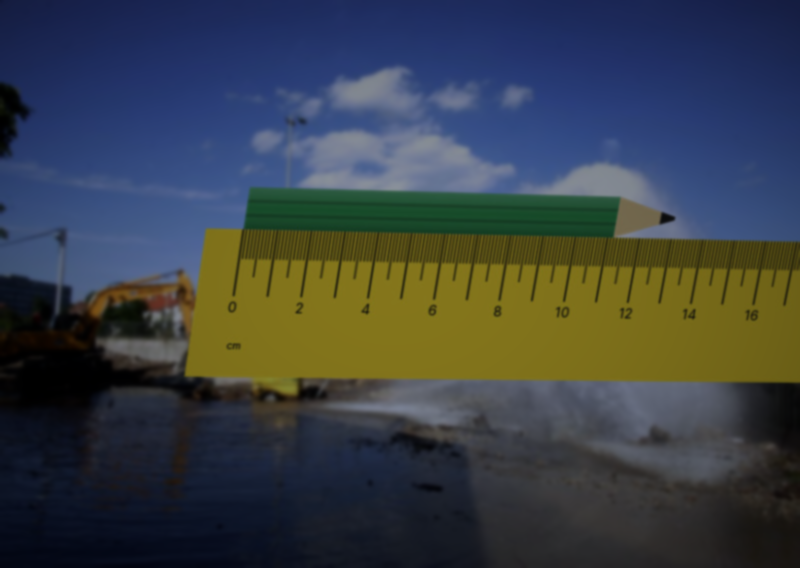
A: {"value": 13, "unit": "cm"}
